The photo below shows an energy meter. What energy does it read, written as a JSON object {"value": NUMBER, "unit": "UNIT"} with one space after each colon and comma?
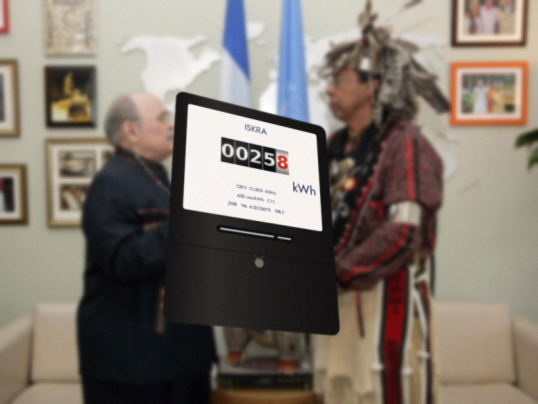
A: {"value": 25.8, "unit": "kWh"}
